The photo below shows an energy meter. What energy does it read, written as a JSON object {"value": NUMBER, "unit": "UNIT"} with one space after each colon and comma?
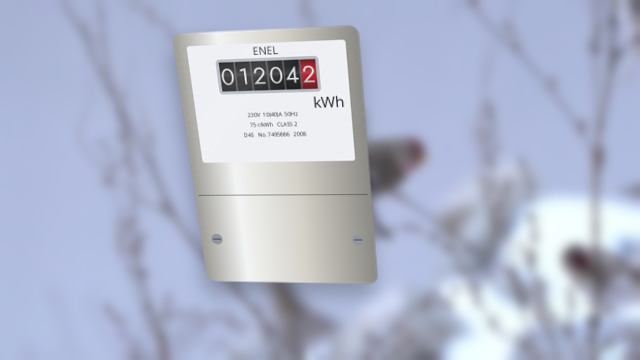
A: {"value": 1204.2, "unit": "kWh"}
